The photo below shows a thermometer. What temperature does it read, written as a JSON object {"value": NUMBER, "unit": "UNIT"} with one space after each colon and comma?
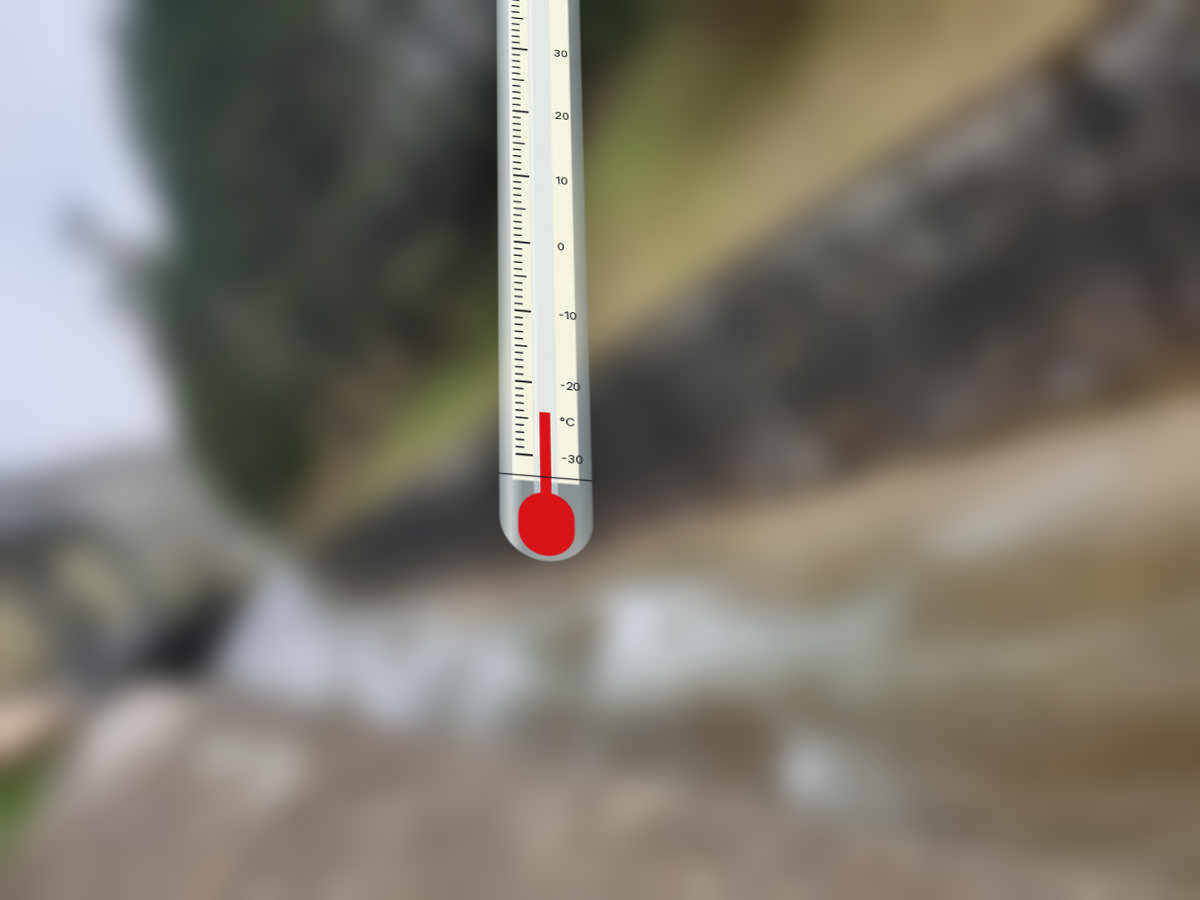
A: {"value": -24, "unit": "°C"}
